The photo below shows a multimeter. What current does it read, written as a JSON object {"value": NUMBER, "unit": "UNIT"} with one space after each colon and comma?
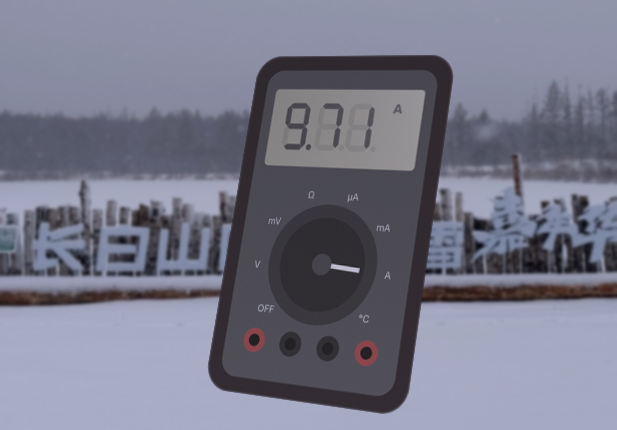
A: {"value": 9.71, "unit": "A"}
